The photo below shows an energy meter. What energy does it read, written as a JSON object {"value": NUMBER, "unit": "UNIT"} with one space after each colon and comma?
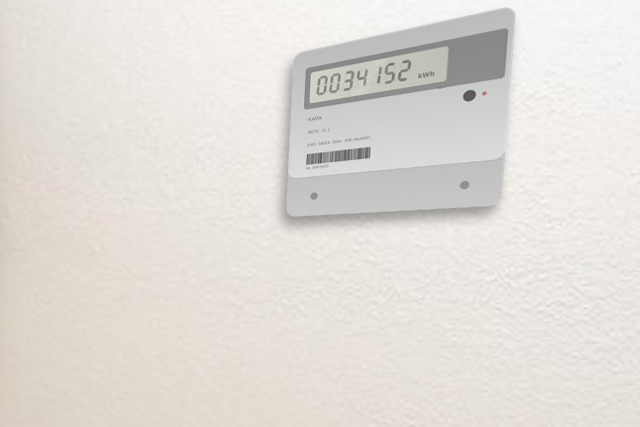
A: {"value": 34152, "unit": "kWh"}
